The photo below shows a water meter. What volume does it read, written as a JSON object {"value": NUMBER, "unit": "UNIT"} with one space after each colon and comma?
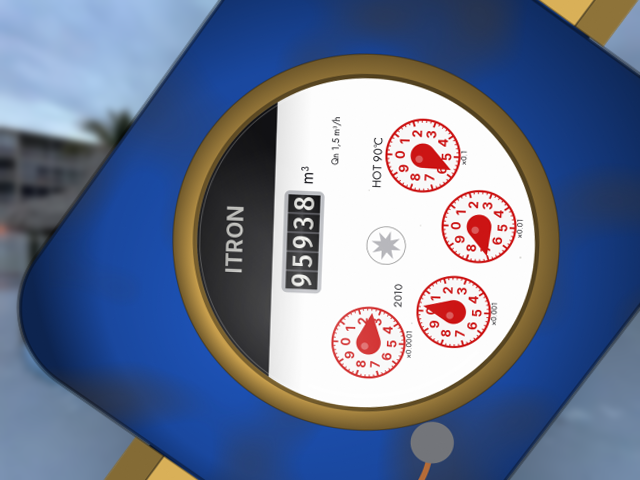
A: {"value": 95938.5702, "unit": "m³"}
